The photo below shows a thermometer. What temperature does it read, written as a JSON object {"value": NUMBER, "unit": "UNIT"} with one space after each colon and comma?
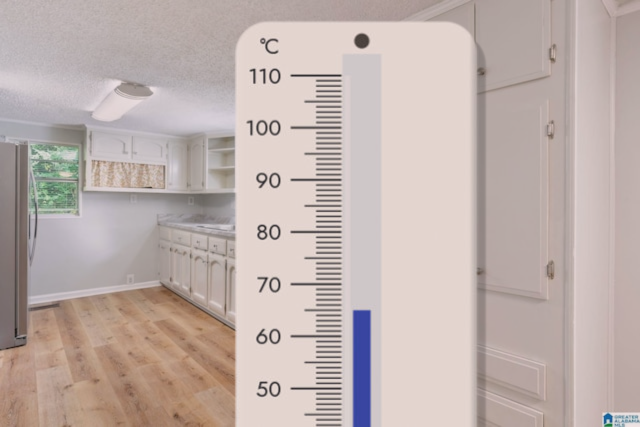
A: {"value": 65, "unit": "°C"}
